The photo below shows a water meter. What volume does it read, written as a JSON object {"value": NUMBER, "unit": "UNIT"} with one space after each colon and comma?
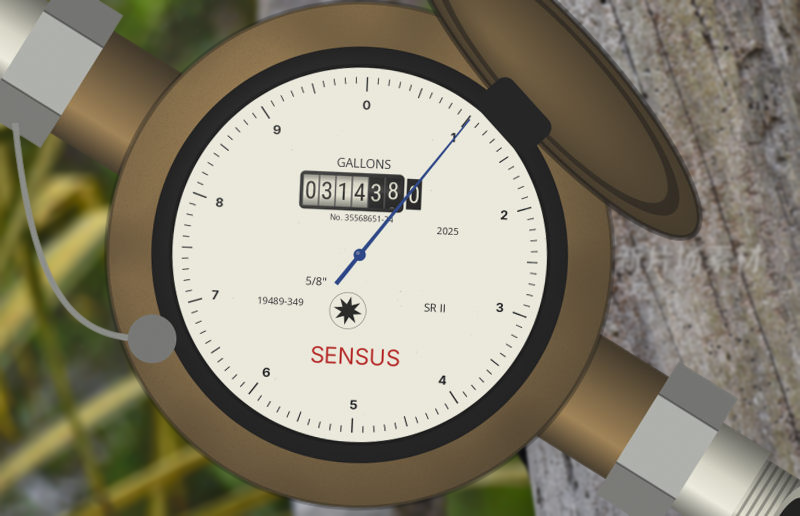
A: {"value": 314381.0, "unit": "gal"}
